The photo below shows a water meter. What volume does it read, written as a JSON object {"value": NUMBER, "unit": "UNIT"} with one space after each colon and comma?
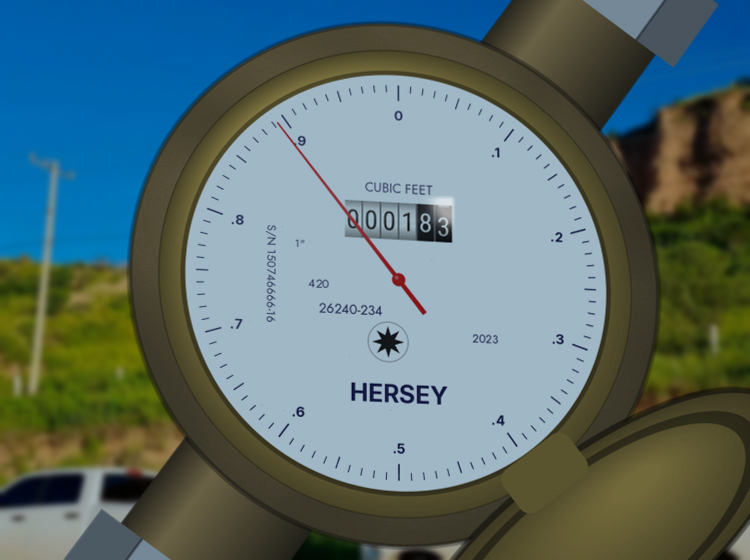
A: {"value": 182.89, "unit": "ft³"}
